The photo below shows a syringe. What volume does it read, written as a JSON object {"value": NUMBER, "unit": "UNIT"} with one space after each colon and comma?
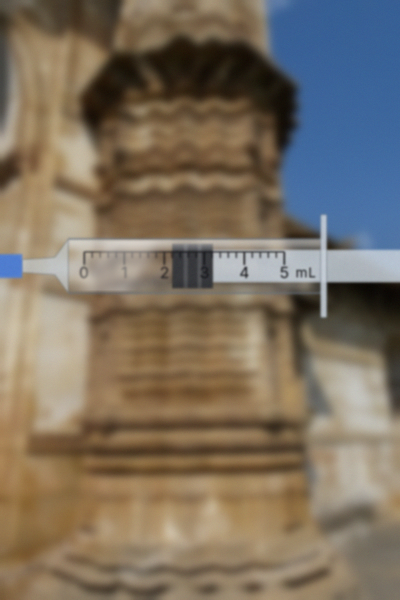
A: {"value": 2.2, "unit": "mL"}
